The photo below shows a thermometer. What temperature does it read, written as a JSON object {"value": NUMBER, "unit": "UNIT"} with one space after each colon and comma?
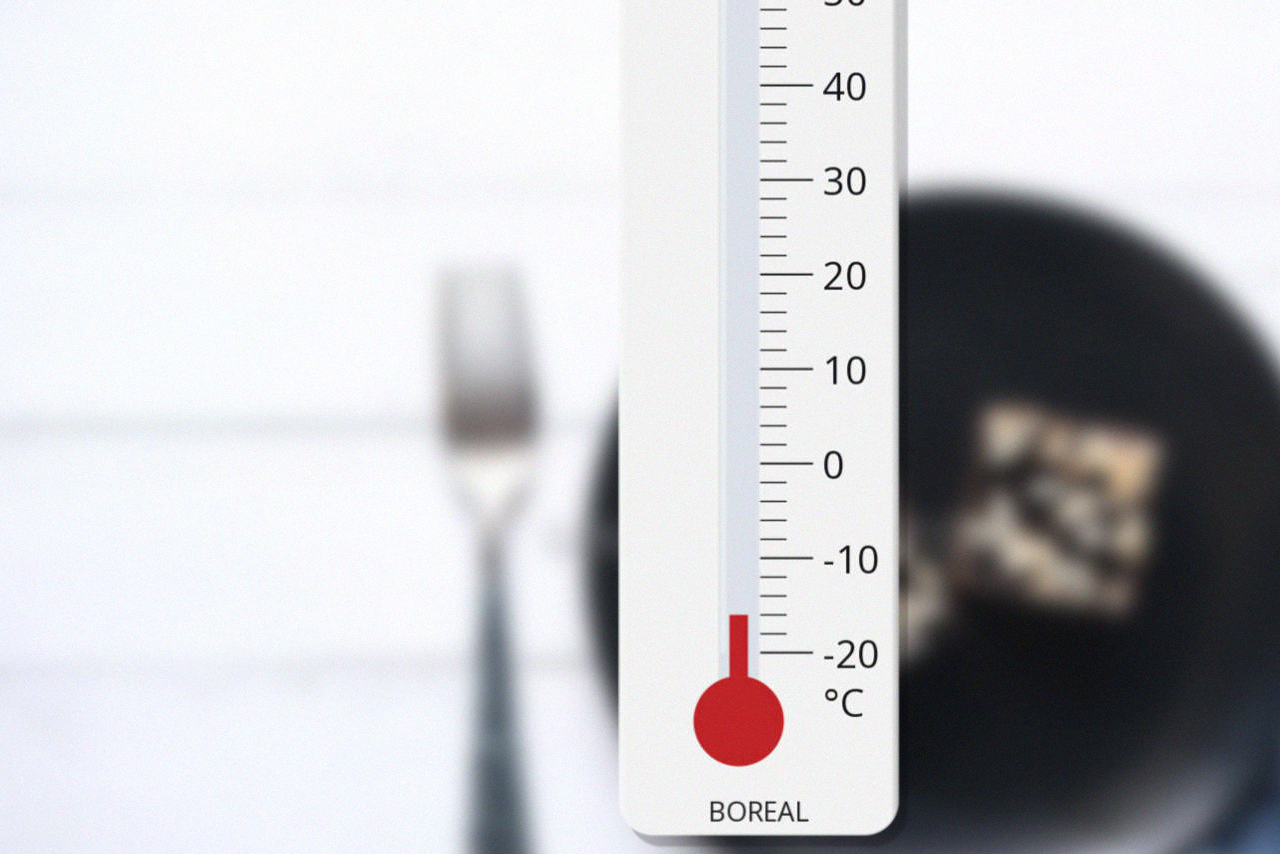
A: {"value": -16, "unit": "°C"}
